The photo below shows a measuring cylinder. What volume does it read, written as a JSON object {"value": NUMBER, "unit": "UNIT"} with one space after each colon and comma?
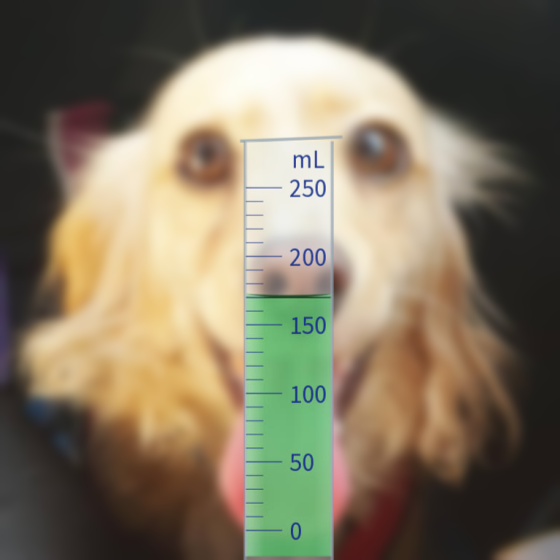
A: {"value": 170, "unit": "mL"}
